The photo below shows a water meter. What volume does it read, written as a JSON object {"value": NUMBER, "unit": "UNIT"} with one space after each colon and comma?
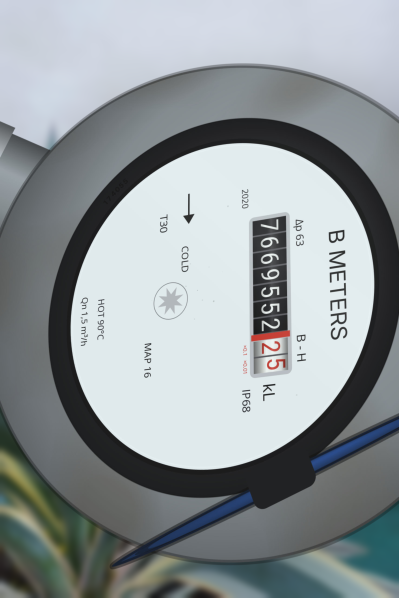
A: {"value": 7669552.25, "unit": "kL"}
